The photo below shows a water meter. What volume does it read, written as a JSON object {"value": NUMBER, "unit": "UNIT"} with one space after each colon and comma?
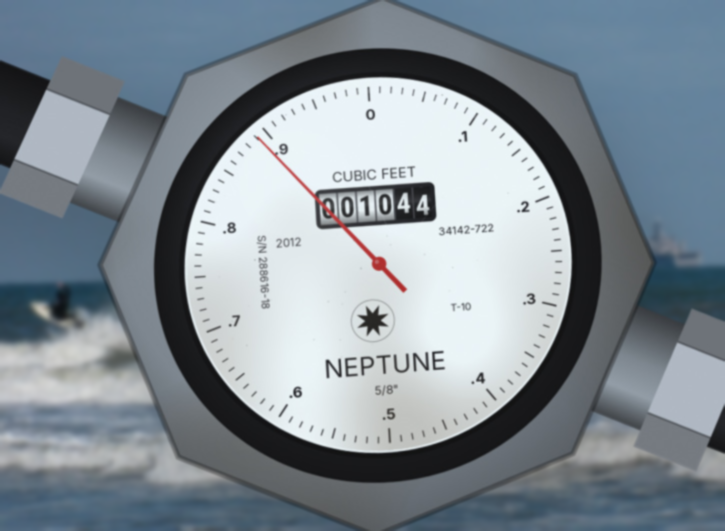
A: {"value": 1043.89, "unit": "ft³"}
